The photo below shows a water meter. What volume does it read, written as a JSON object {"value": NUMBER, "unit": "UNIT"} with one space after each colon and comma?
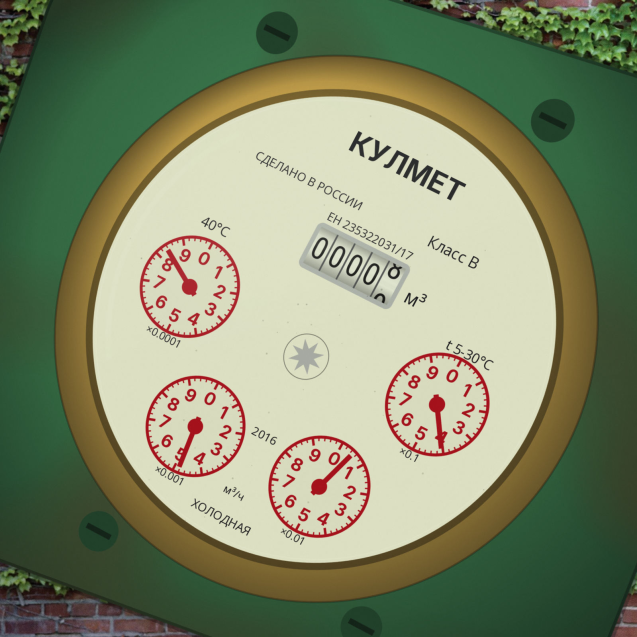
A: {"value": 8.4048, "unit": "m³"}
